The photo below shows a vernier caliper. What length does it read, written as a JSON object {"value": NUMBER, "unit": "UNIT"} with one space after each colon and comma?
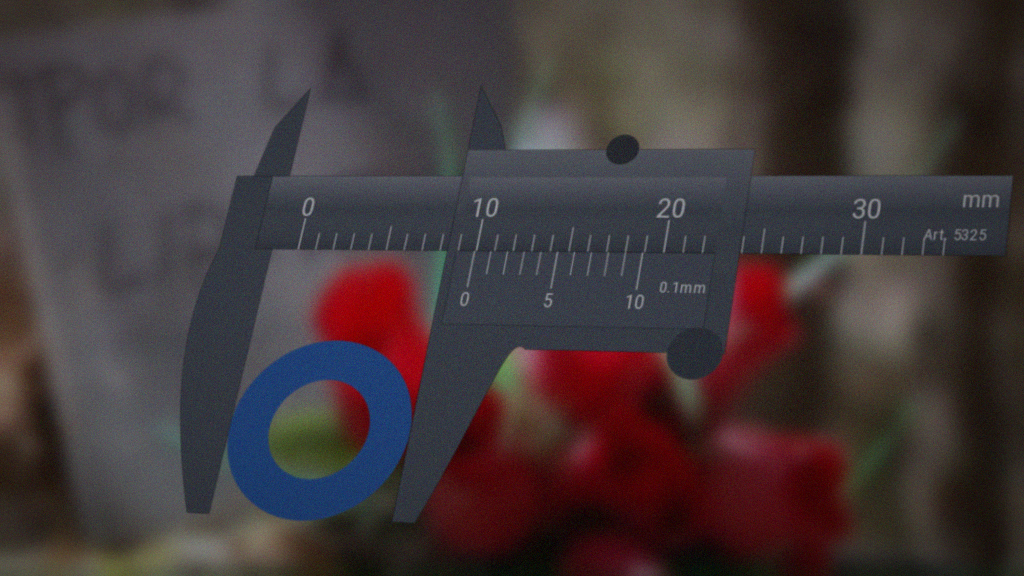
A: {"value": 9.9, "unit": "mm"}
